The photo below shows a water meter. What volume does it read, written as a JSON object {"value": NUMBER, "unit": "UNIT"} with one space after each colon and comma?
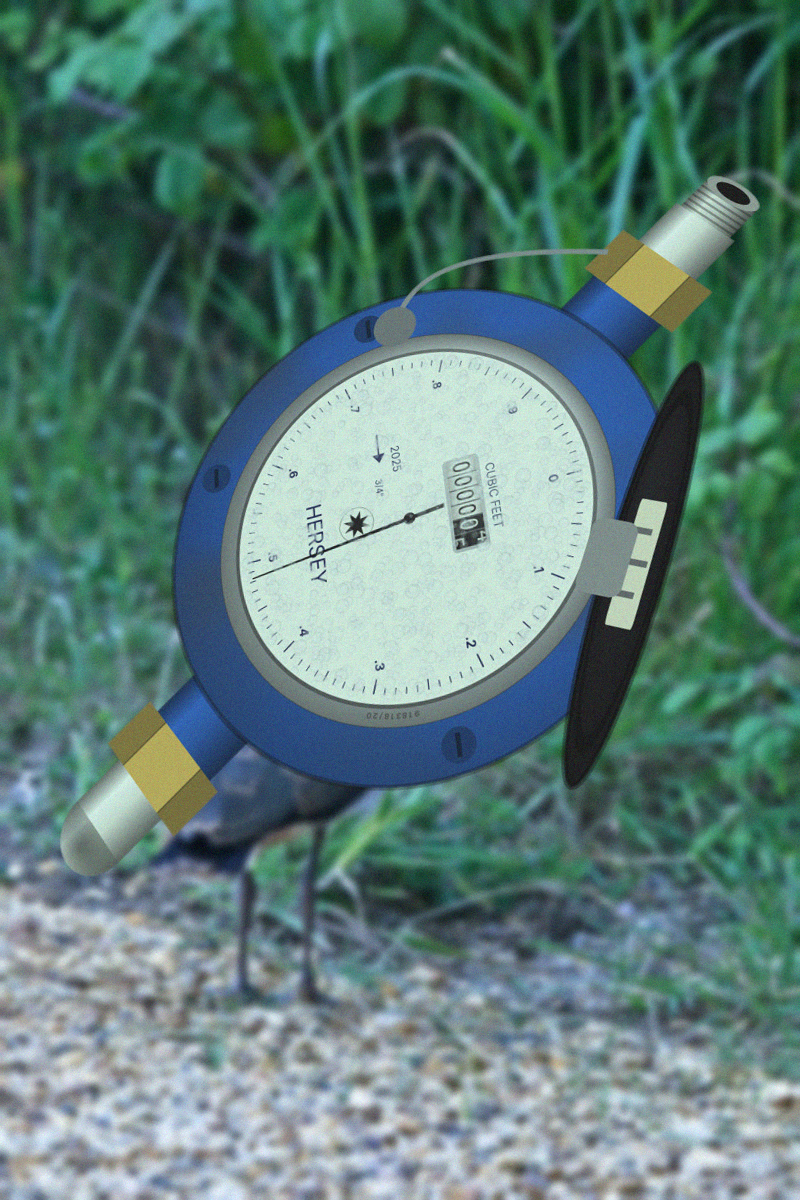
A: {"value": 4.48, "unit": "ft³"}
